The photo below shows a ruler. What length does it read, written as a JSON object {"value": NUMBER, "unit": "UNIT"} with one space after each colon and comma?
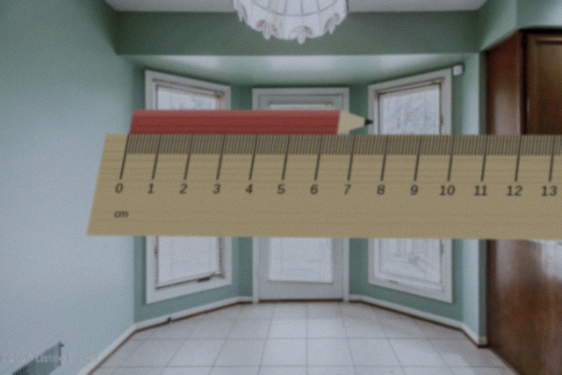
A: {"value": 7.5, "unit": "cm"}
